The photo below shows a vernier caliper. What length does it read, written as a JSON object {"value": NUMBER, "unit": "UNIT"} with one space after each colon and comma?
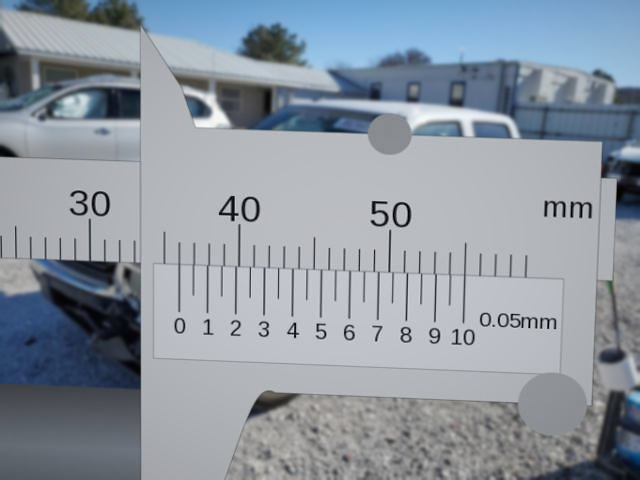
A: {"value": 36.0, "unit": "mm"}
